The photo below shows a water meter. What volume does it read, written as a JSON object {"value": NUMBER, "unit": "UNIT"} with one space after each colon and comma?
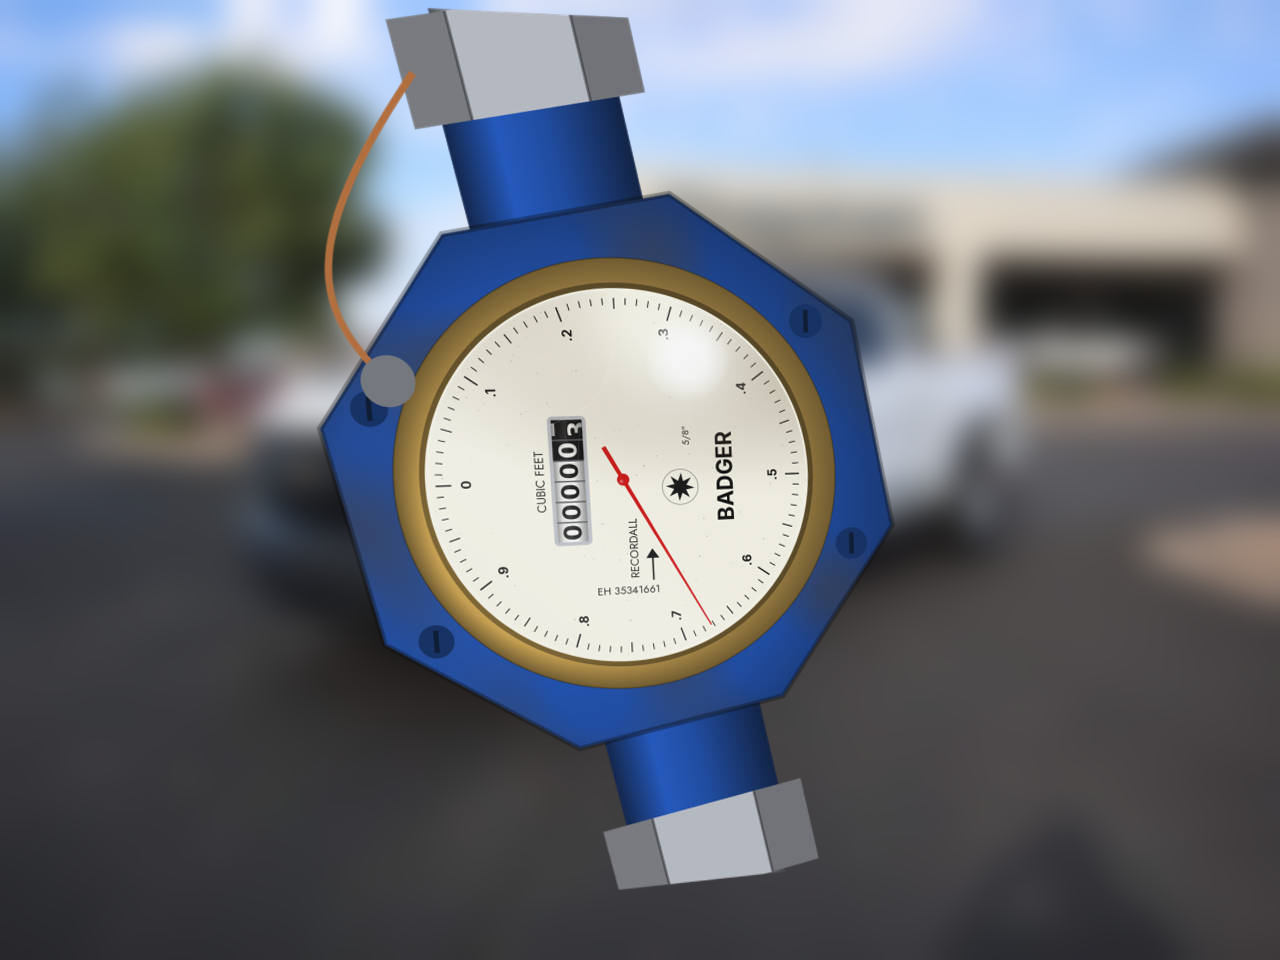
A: {"value": 2.67, "unit": "ft³"}
